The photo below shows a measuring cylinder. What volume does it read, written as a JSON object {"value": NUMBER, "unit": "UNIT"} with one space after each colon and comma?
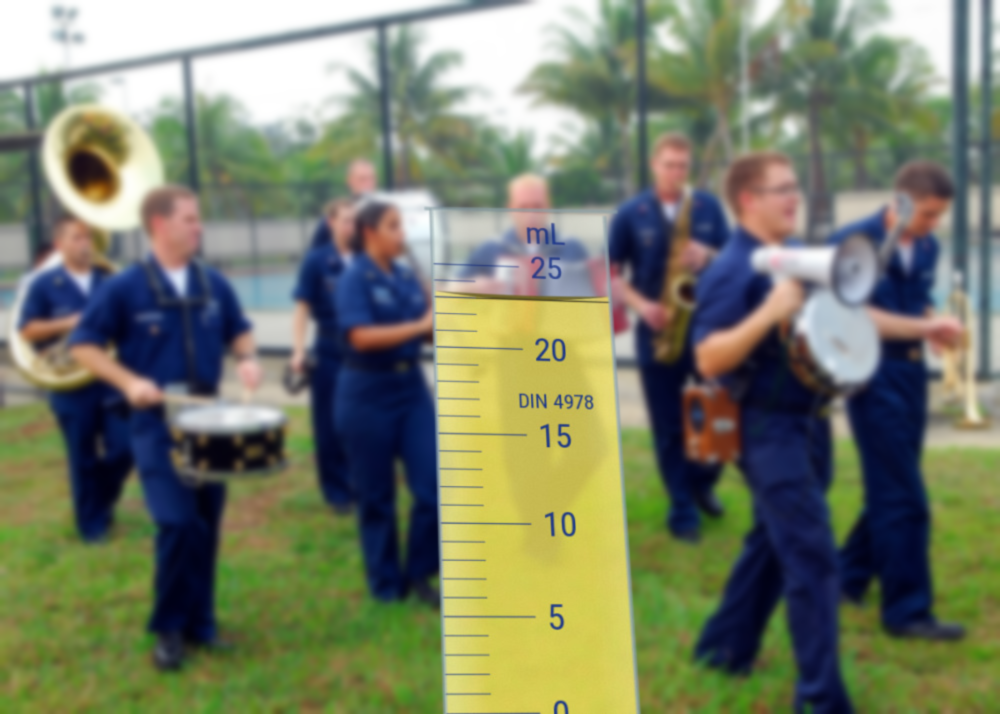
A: {"value": 23, "unit": "mL"}
